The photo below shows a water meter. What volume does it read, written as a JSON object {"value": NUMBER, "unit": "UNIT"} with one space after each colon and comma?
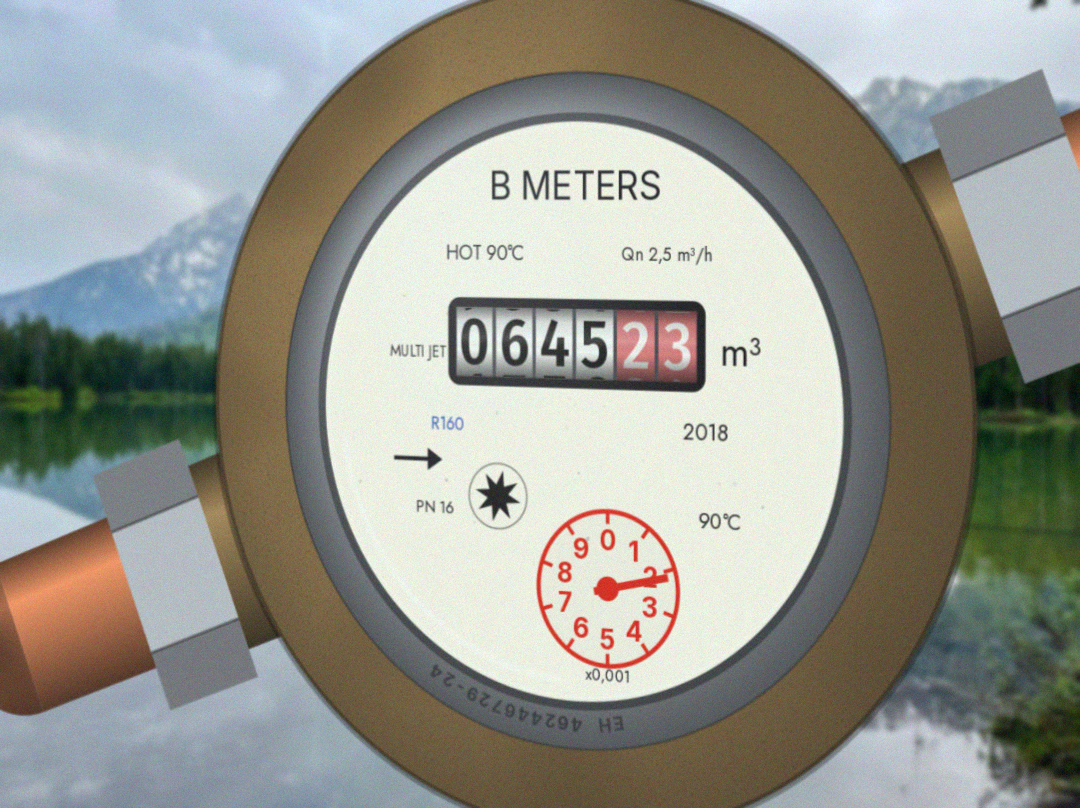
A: {"value": 645.232, "unit": "m³"}
